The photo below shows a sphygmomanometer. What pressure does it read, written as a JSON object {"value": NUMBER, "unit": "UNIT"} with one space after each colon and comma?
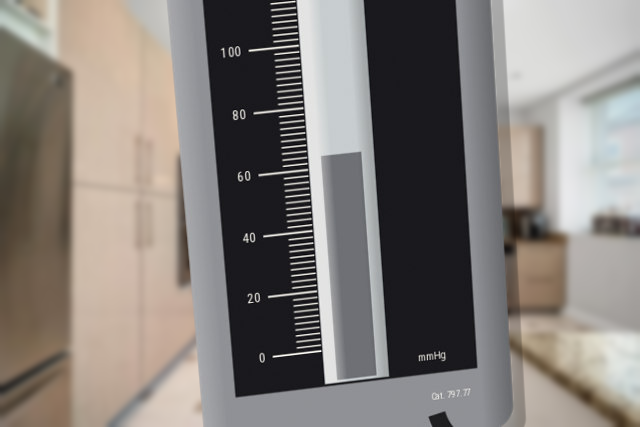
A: {"value": 64, "unit": "mmHg"}
